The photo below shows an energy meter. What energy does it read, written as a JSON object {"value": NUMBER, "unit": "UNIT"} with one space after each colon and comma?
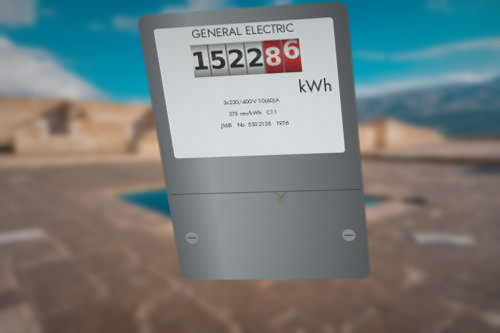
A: {"value": 1522.86, "unit": "kWh"}
